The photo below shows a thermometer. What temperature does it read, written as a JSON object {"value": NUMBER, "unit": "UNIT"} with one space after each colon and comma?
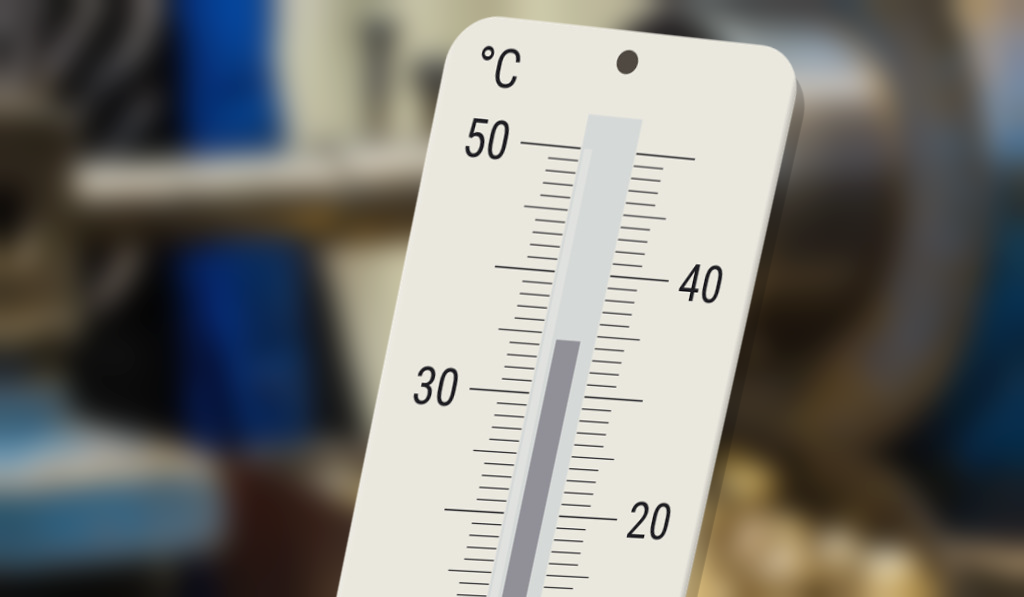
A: {"value": 34.5, "unit": "°C"}
